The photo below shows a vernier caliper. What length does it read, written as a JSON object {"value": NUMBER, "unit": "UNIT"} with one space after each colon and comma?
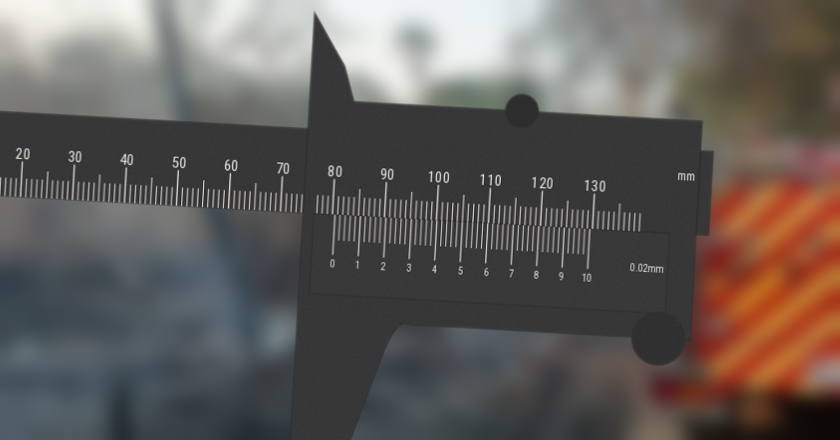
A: {"value": 80.5, "unit": "mm"}
